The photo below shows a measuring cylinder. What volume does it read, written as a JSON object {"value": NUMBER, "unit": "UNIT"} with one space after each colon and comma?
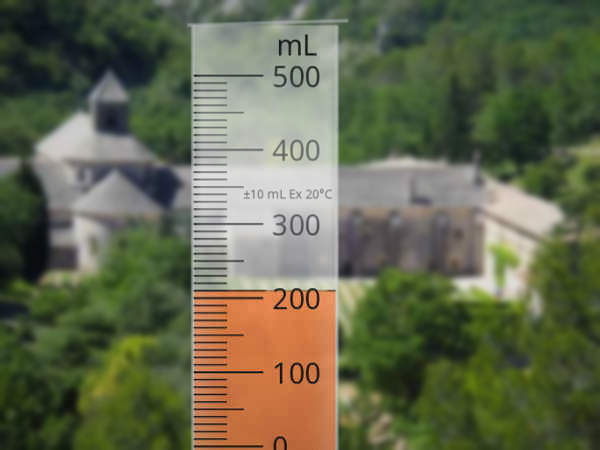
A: {"value": 210, "unit": "mL"}
